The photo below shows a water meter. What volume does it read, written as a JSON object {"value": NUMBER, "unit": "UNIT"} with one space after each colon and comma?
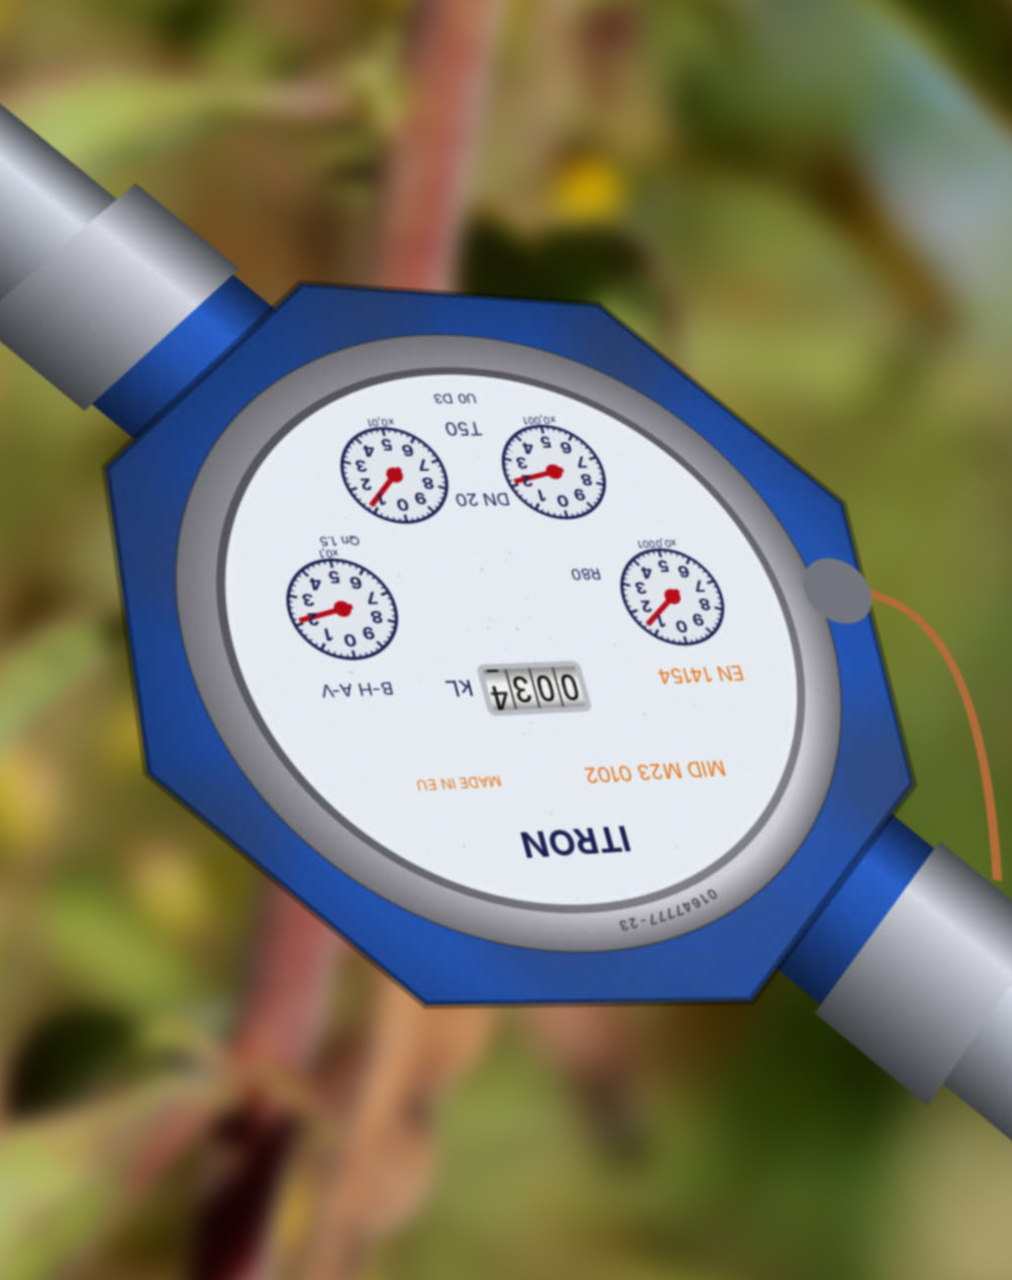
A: {"value": 34.2121, "unit": "kL"}
